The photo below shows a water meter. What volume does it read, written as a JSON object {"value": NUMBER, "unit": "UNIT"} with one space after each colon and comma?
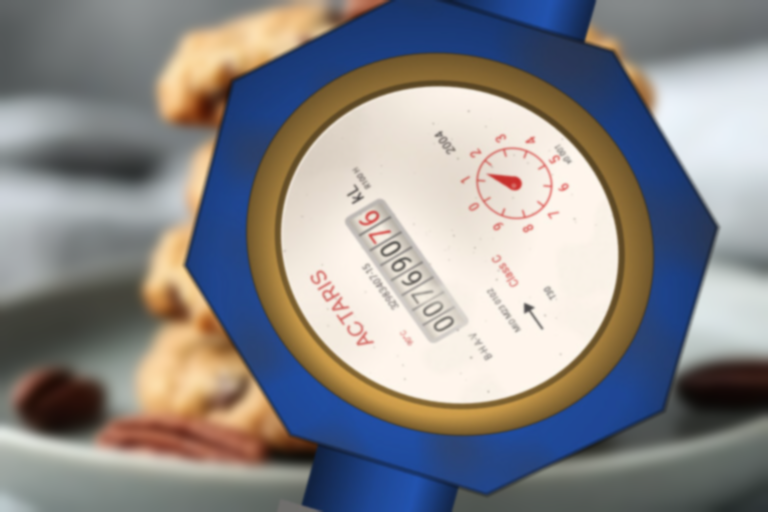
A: {"value": 7690.761, "unit": "kL"}
